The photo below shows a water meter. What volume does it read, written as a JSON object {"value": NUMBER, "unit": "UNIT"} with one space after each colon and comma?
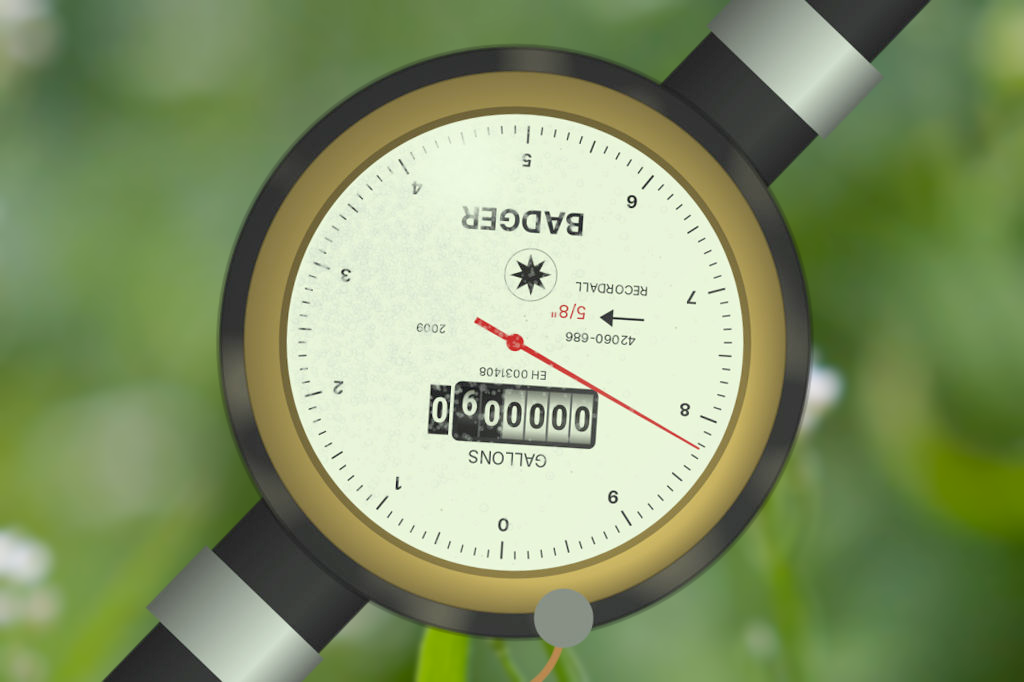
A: {"value": 88.2, "unit": "gal"}
